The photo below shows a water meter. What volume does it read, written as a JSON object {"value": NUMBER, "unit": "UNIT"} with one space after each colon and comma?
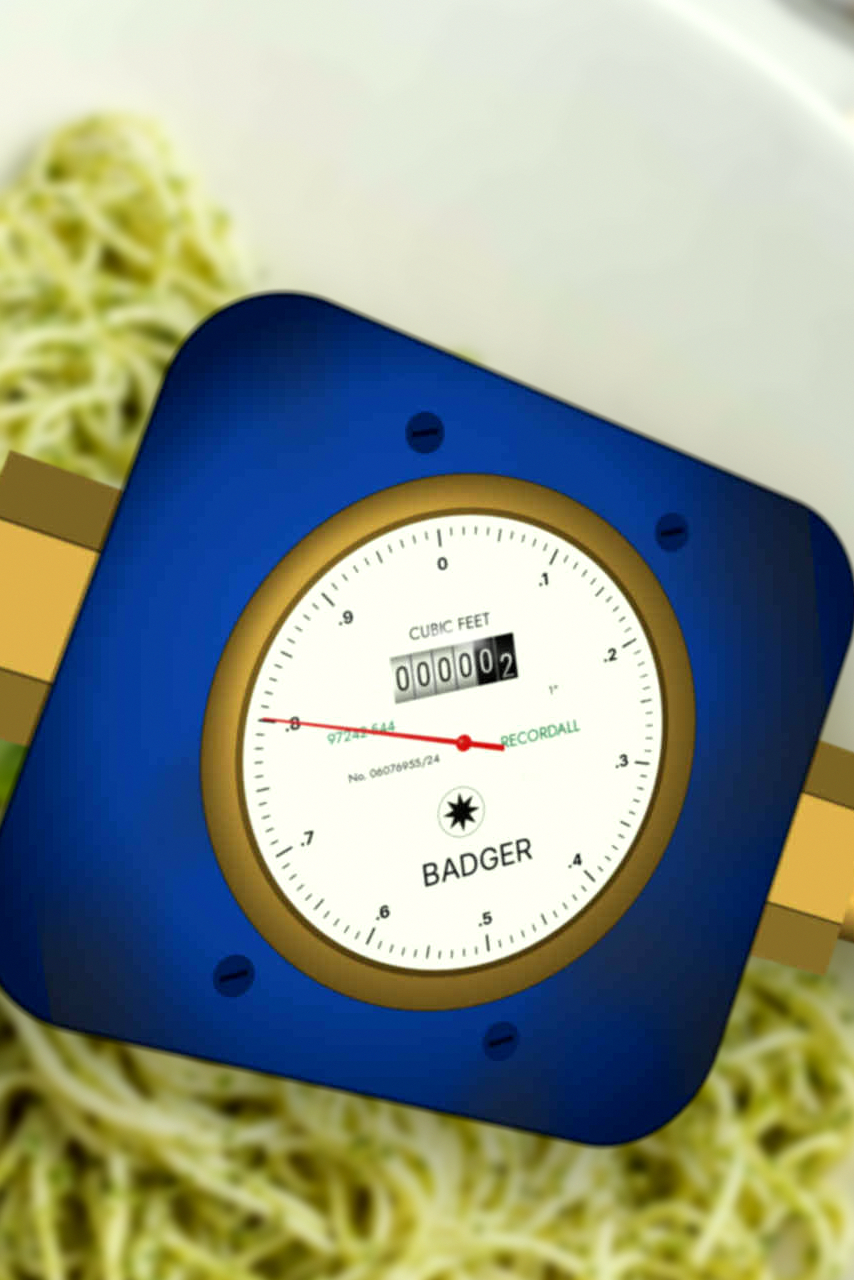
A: {"value": 1.80, "unit": "ft³"}
